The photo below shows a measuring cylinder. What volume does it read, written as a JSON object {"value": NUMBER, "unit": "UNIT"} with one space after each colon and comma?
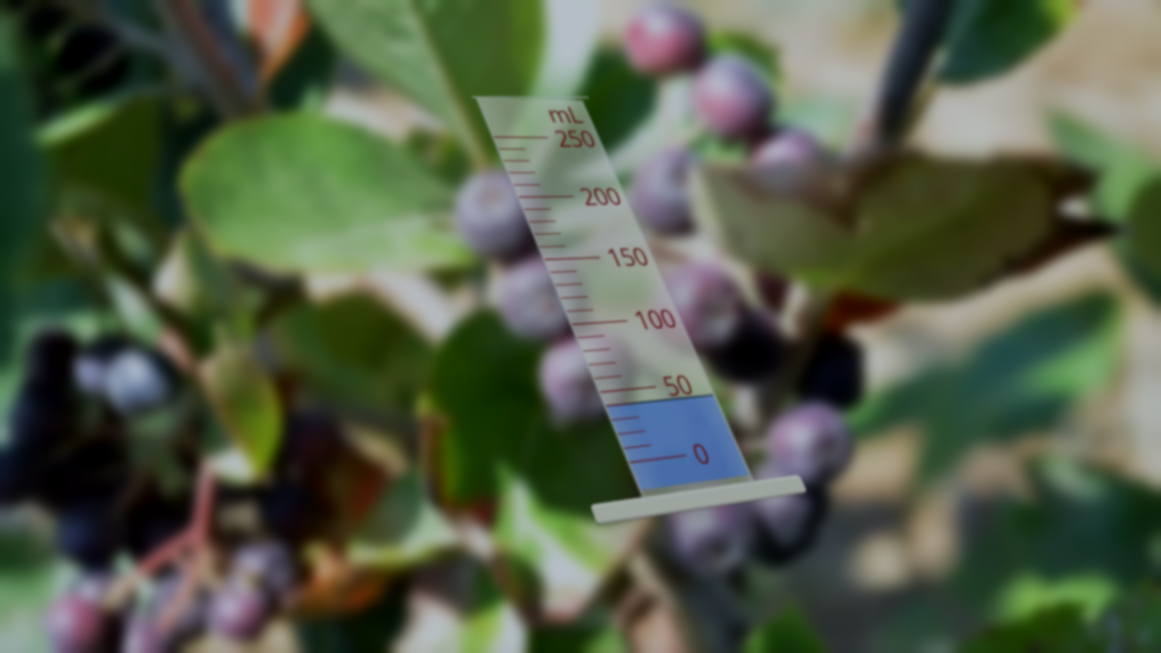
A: {"value": 40, "unit": "mL"}
